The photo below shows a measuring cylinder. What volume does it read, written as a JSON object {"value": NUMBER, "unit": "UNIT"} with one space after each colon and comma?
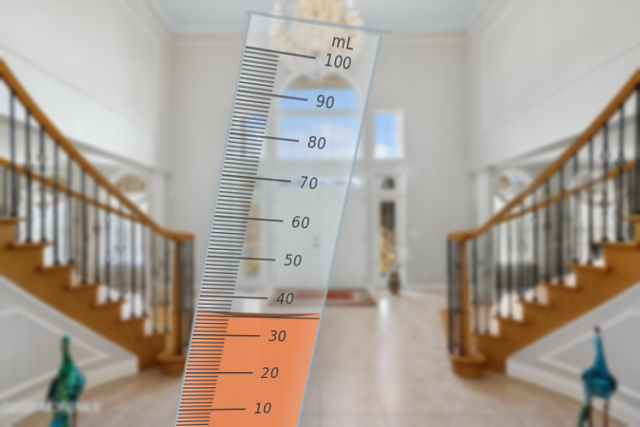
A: {"value": 35, "unit": "mL"}
